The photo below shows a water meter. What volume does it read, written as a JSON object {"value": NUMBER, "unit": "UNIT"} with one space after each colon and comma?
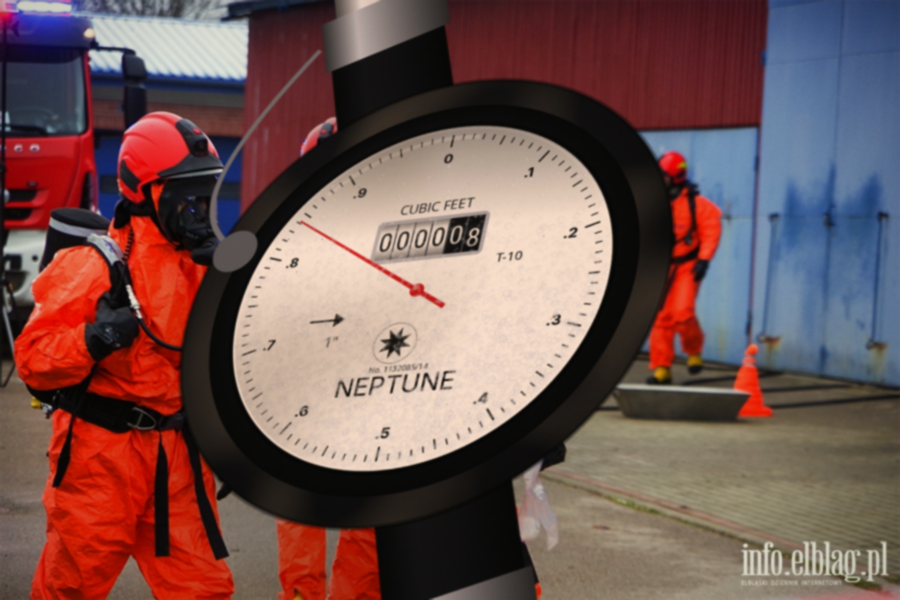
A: {"value": 7.84, "unit": "ft³"}
